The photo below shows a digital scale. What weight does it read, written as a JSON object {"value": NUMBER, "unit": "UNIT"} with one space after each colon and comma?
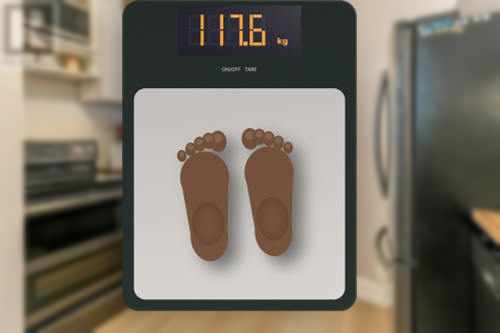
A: {"value": 117.6, "unit": "kg"}
